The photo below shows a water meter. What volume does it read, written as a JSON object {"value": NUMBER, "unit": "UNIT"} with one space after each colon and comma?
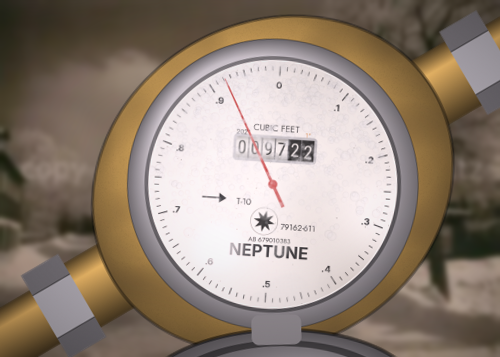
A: {"value": 9721.92, "unit": "ft³"}
